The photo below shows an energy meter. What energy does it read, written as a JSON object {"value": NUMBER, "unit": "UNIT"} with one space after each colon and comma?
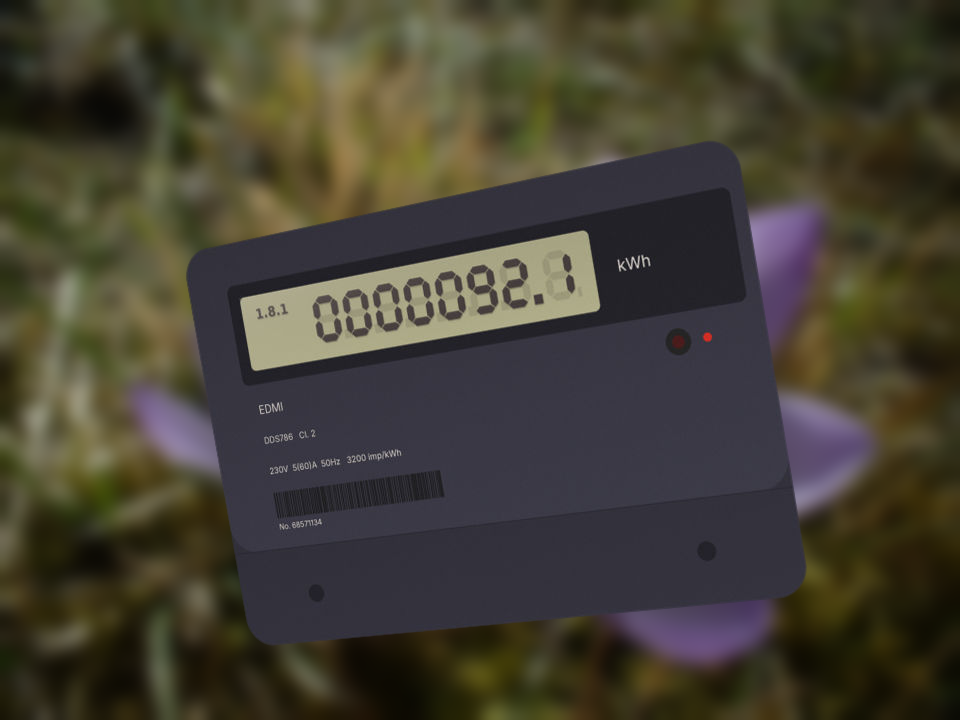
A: {"value": 92.1, "unit": "kWh"}
